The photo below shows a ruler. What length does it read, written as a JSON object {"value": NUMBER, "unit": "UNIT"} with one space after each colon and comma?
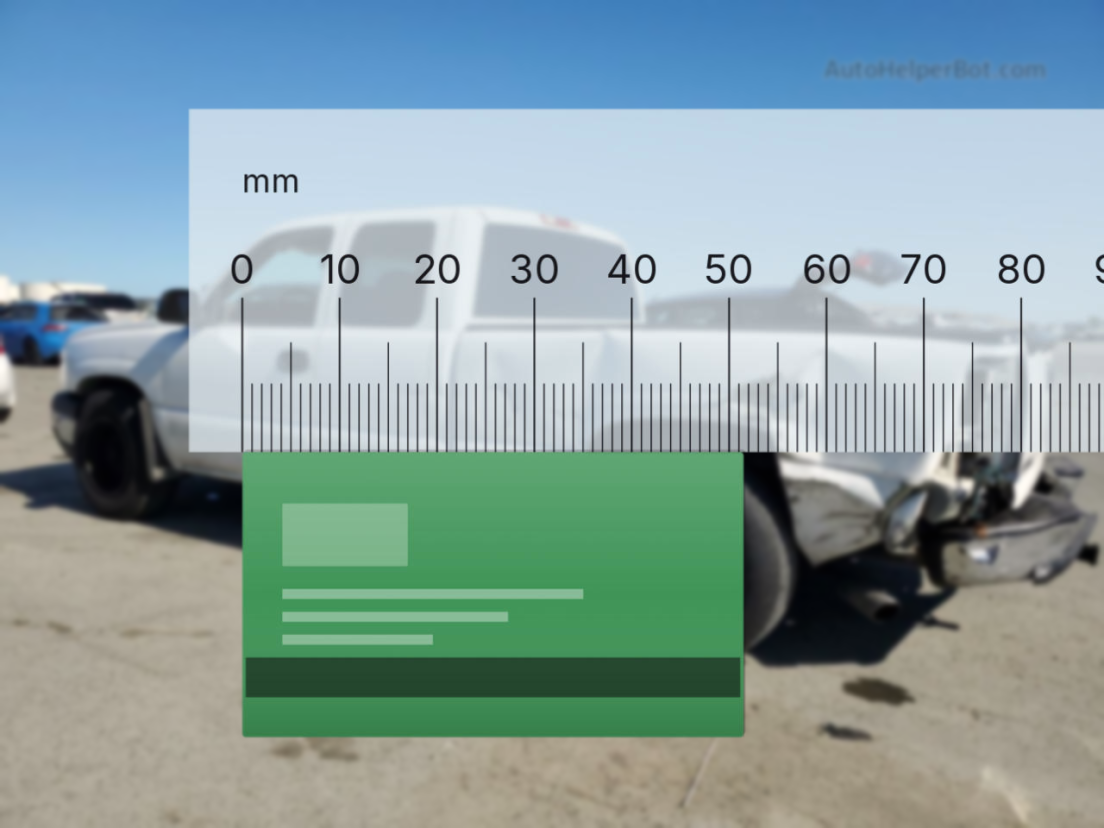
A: {"value": 51.5, "unit": "mm"}
